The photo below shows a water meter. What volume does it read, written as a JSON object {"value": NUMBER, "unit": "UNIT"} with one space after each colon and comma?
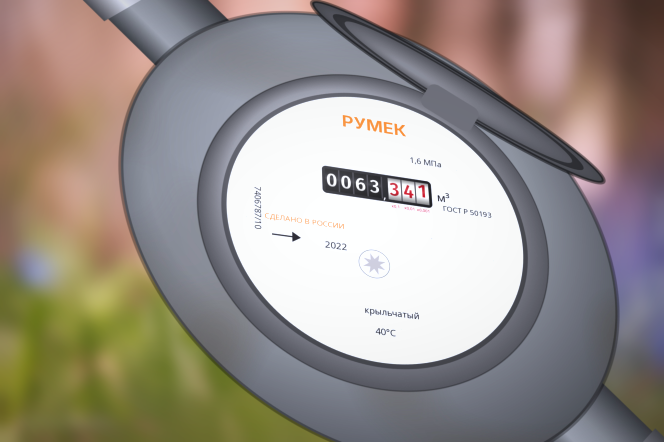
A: {"value": 63.341, "unit": "m³"}
